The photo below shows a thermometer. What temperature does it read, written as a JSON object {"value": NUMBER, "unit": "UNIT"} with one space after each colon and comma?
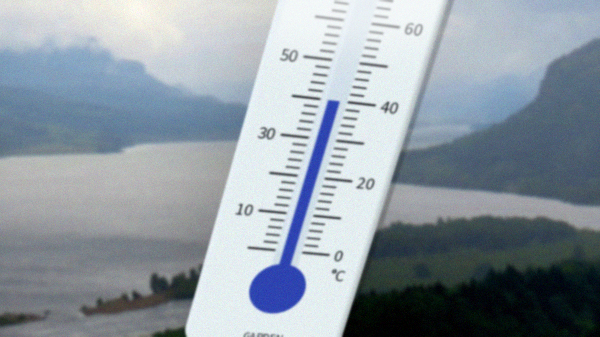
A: {"value": 40, "unit": "°C"}
